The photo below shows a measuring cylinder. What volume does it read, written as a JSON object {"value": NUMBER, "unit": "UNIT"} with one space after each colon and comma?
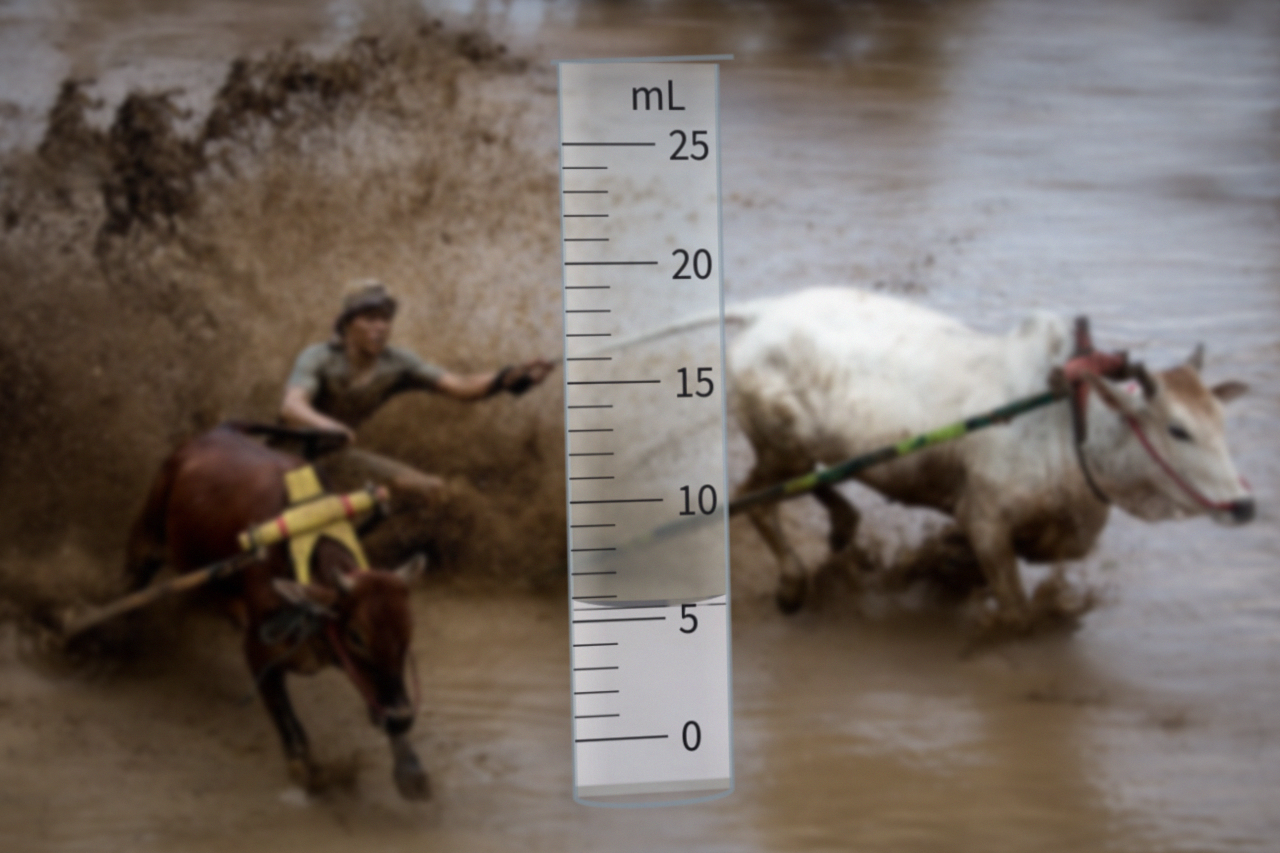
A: {"value": 5.5, "unit": "mL"}
